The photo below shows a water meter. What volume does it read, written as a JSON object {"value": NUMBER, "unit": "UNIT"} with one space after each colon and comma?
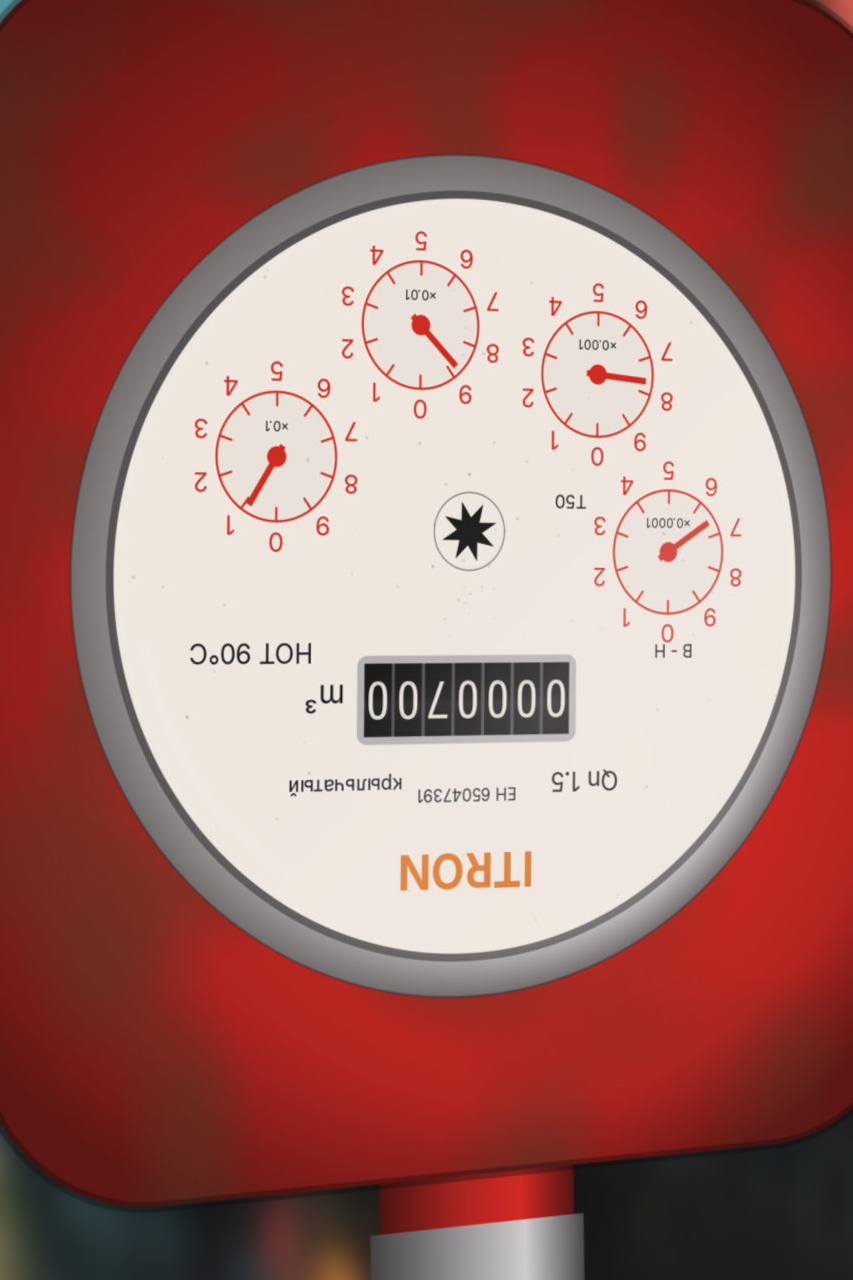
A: {"value": 700.0876, "unit": "m³"}
